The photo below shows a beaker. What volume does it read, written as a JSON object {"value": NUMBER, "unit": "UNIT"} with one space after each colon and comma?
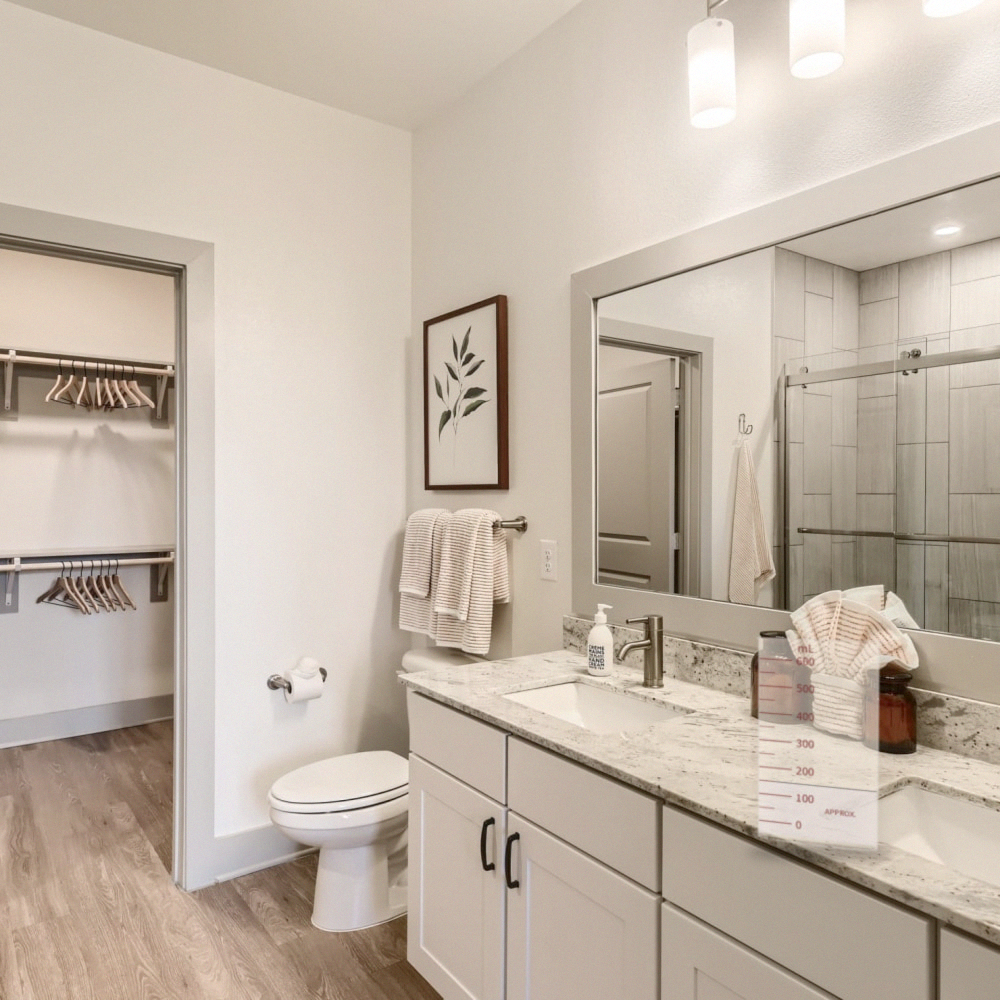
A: {"value": 150, "unit": "mL"}
